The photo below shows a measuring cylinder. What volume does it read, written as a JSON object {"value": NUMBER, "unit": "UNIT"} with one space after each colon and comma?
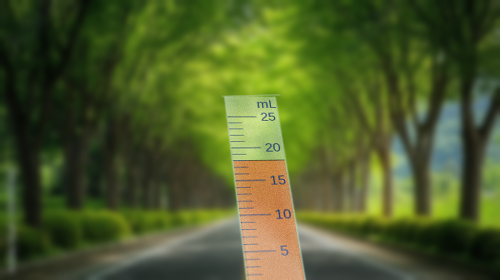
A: {"value": 18, "unit": "mL"}
